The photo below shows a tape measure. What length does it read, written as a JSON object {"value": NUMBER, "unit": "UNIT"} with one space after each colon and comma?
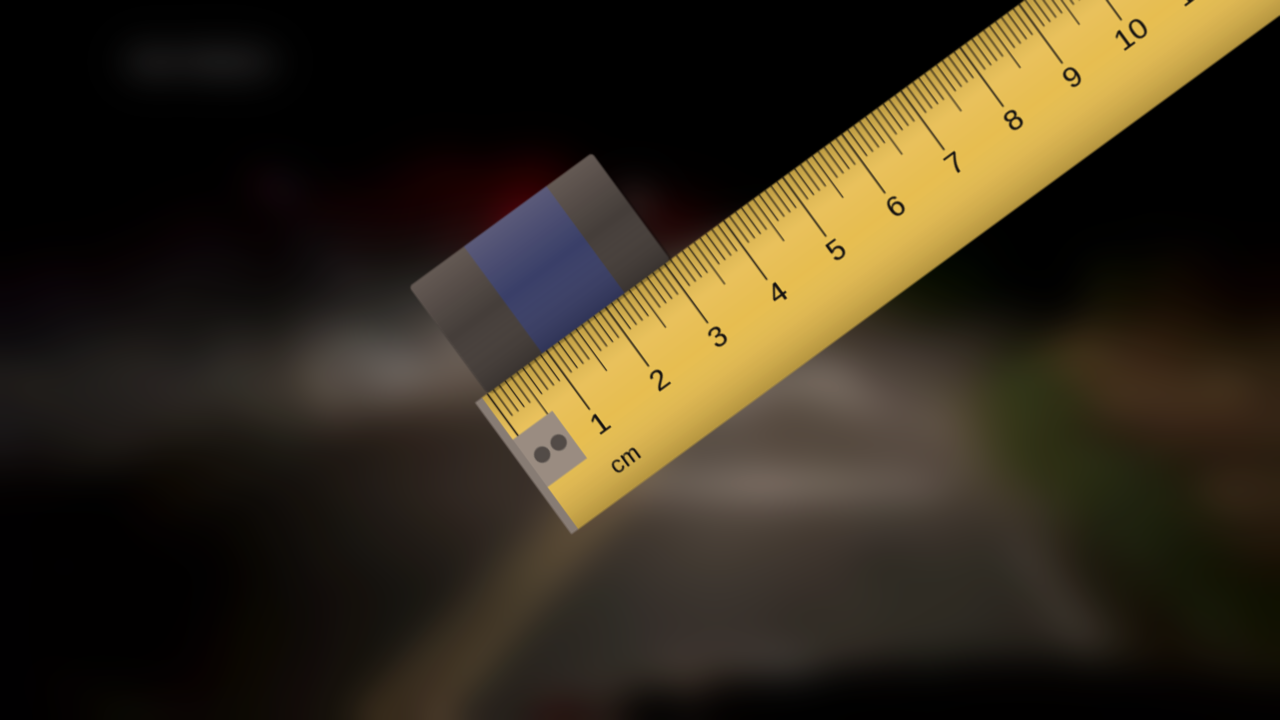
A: {"value": 3.1, "unit": "cm"}
